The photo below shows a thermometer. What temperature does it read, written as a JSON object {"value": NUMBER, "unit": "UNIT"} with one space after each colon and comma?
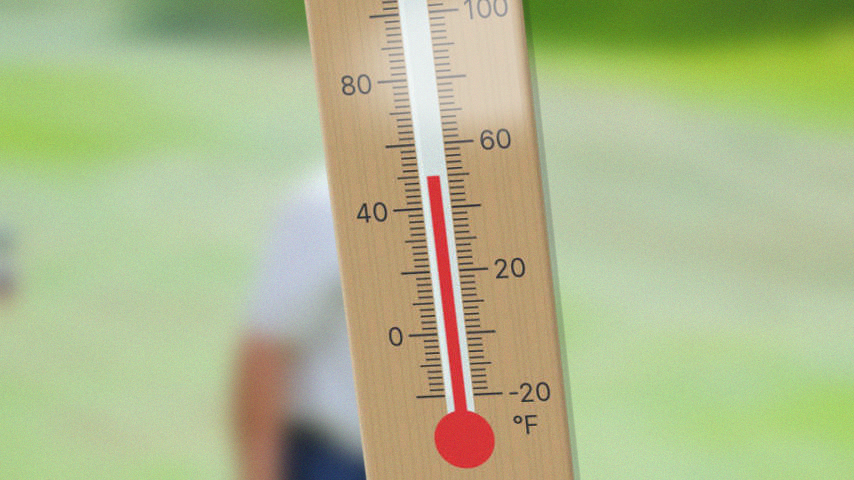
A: {"value": 50, "unit": "°F"}
